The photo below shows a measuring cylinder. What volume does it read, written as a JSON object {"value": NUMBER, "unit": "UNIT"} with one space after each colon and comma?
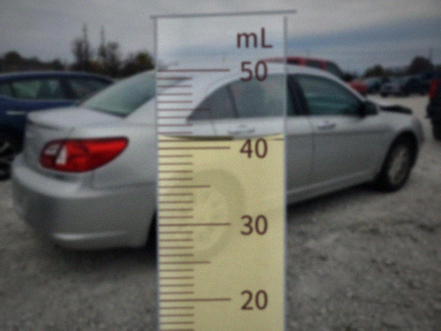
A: {"value": 41, "unit": "mL"}
